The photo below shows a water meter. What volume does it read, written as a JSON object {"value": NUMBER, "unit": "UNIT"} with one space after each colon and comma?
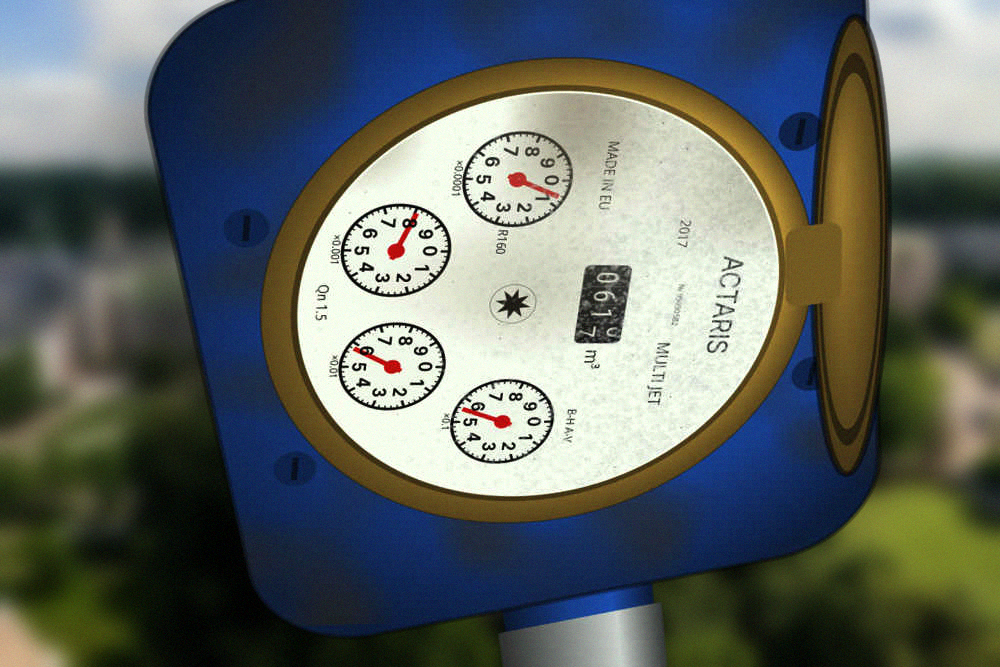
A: {"value": 616.5580, "unit": "m³"}
